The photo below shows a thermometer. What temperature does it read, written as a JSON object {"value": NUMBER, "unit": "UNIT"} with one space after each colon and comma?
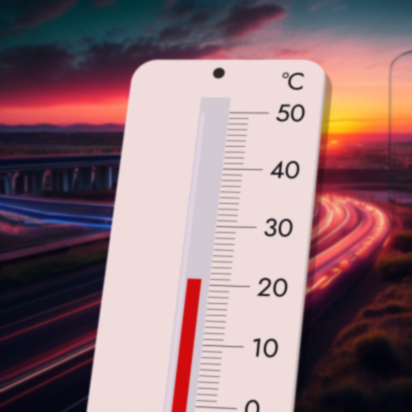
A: {"value": 21, "unit": "°C"}
